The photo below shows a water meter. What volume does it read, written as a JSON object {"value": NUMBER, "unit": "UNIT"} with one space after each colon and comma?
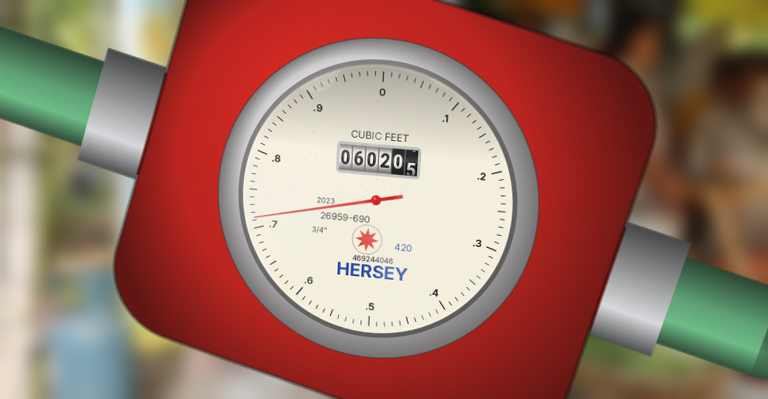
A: {"value": 60204.71, "unit": "ft³"}
